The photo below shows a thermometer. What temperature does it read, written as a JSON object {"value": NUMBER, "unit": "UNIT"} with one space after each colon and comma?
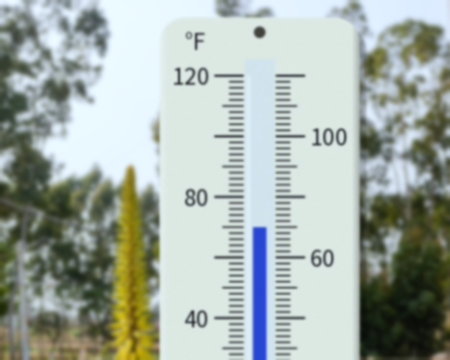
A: {"value": 70, "unit": "°F"}
